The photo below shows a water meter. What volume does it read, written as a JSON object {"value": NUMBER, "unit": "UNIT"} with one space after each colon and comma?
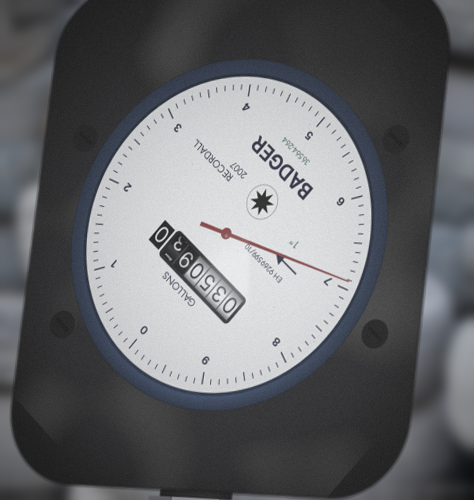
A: {"value": 350926.9, "unit": "gal"}
